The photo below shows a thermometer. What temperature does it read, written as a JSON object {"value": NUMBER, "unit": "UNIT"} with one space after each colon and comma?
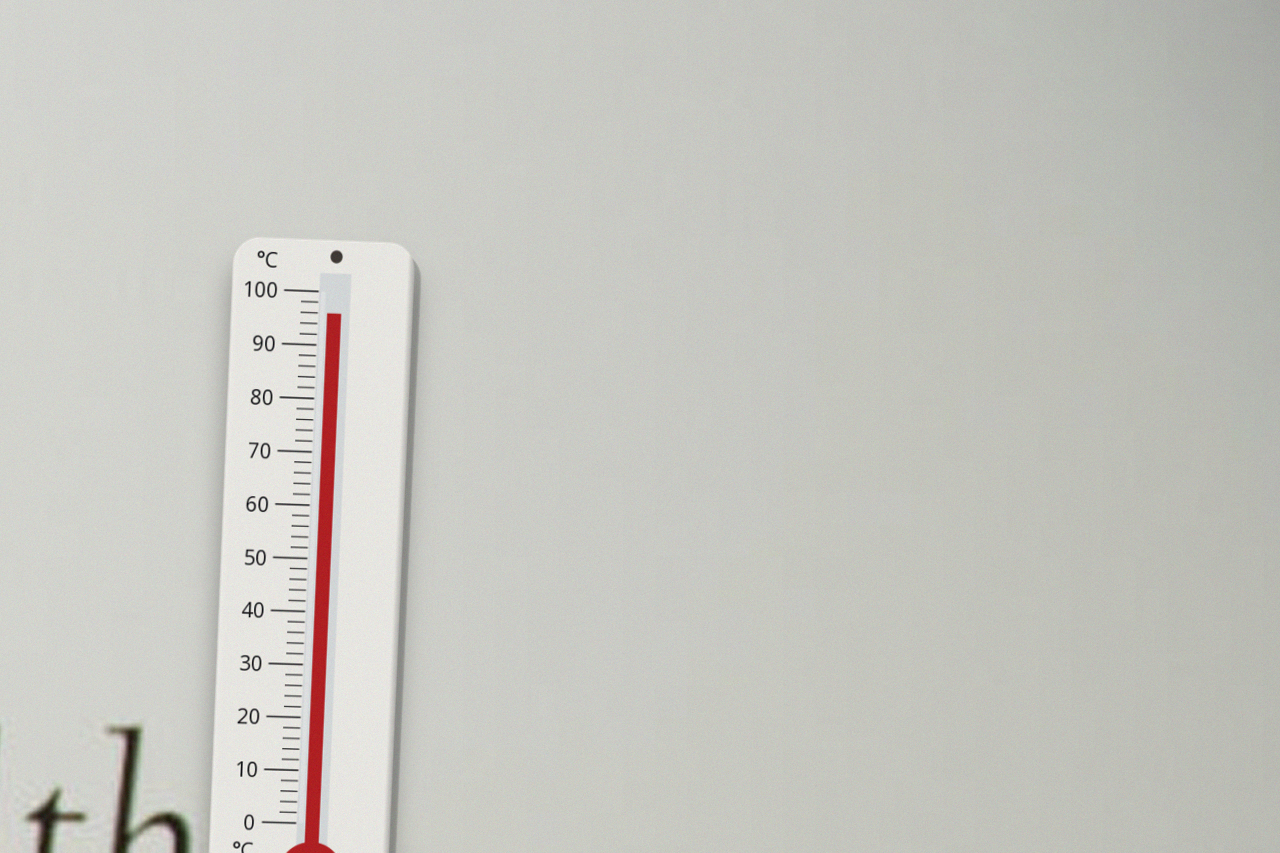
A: {"value": 96, "unit": "°C"}
